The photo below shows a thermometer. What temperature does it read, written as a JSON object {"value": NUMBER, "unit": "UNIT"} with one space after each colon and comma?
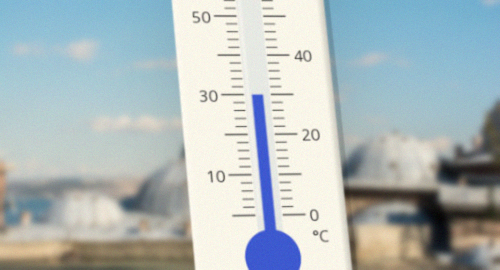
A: {"value": 30, "unit": "°C"}
